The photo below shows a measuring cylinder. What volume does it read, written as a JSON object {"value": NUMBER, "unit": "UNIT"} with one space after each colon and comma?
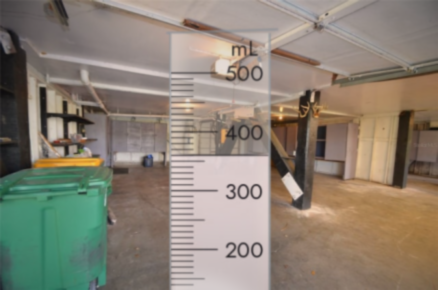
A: {"value": 360, "unit": "mL"}
